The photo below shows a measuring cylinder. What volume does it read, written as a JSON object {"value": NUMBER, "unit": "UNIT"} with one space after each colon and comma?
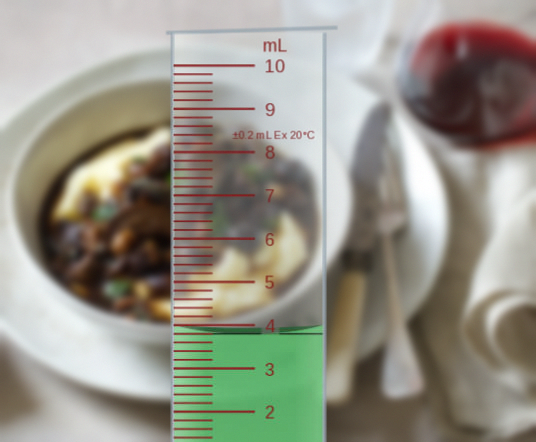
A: {"value": 3.8, "unit": "mL"}
